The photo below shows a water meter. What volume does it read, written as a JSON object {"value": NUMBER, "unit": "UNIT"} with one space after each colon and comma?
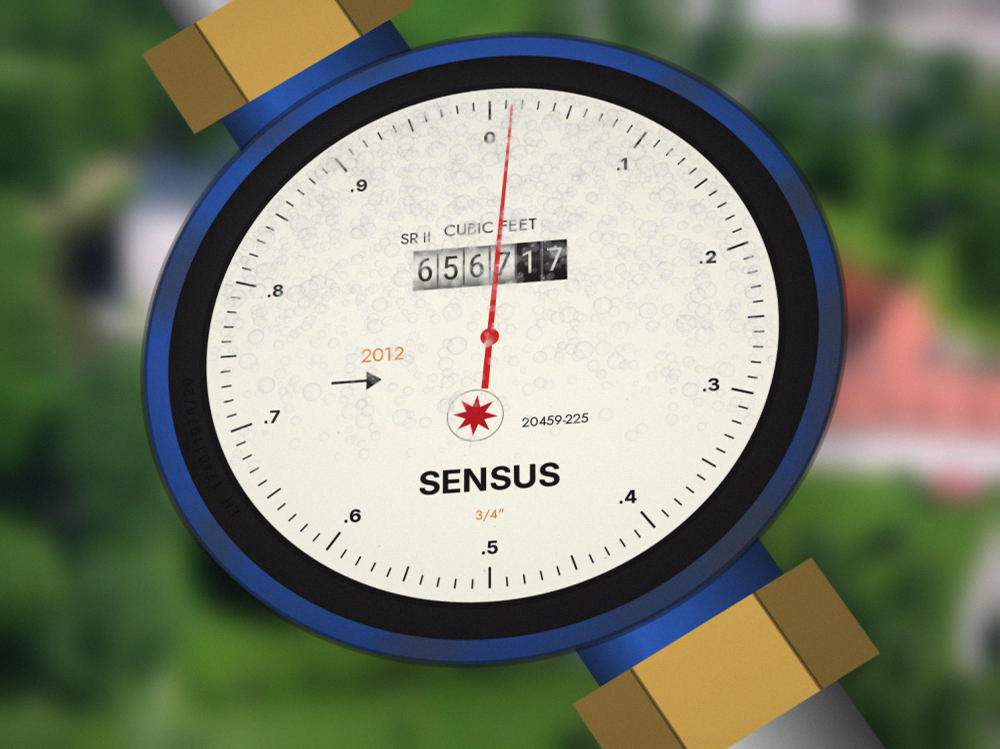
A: {"value": 656717.01, "unit": "ft³"}
